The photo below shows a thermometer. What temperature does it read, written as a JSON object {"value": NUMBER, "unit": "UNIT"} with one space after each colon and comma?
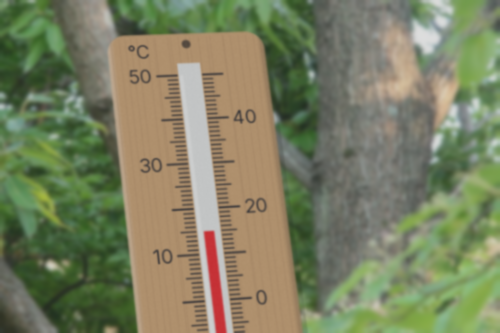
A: {"value": 15, "unit": "°C"}
